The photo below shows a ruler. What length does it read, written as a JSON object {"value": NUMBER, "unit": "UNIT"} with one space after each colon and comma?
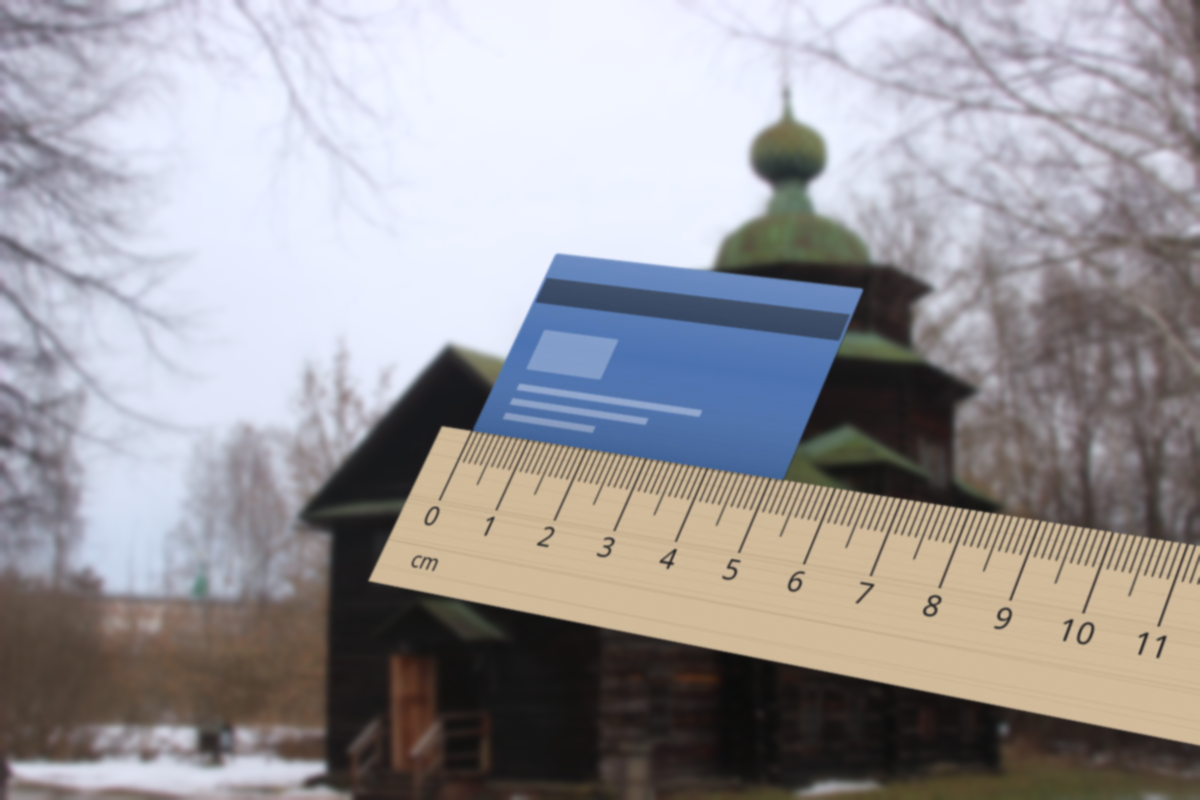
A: {"value": 5.2, "unit": "cm"}
